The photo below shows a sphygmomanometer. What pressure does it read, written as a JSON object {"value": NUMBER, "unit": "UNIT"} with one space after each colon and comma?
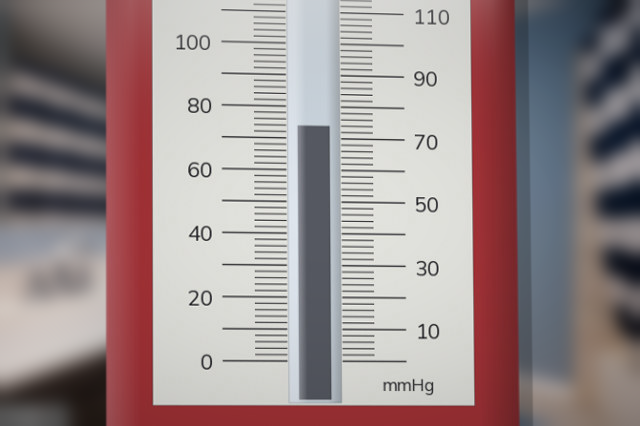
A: {"value": 74, "unit": "mmHg"}
